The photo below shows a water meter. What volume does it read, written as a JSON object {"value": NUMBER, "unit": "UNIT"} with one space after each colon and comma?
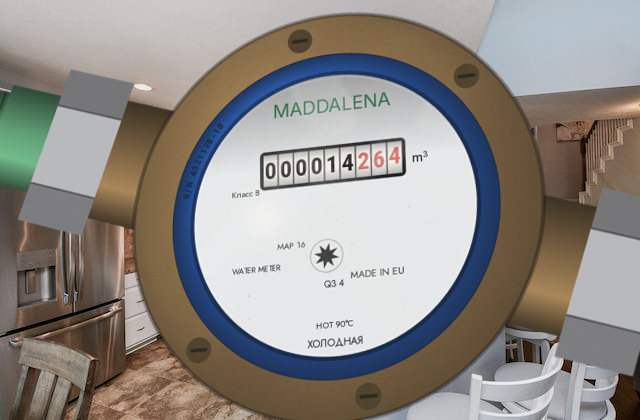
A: {"value": 14.264, "unit": "m³"}
